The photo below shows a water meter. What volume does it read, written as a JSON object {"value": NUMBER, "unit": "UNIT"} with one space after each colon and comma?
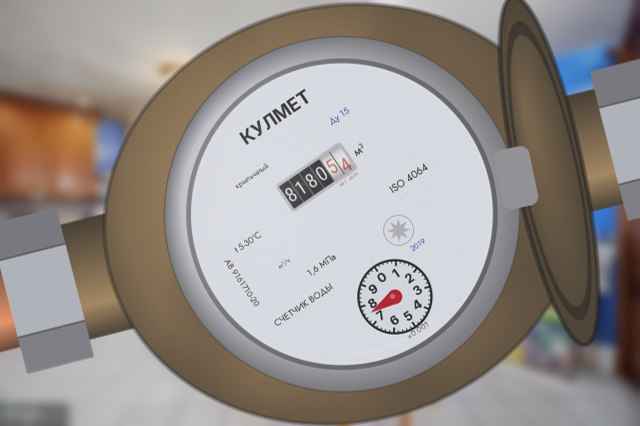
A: {"value": 8180.537, "unit": "m³"}
